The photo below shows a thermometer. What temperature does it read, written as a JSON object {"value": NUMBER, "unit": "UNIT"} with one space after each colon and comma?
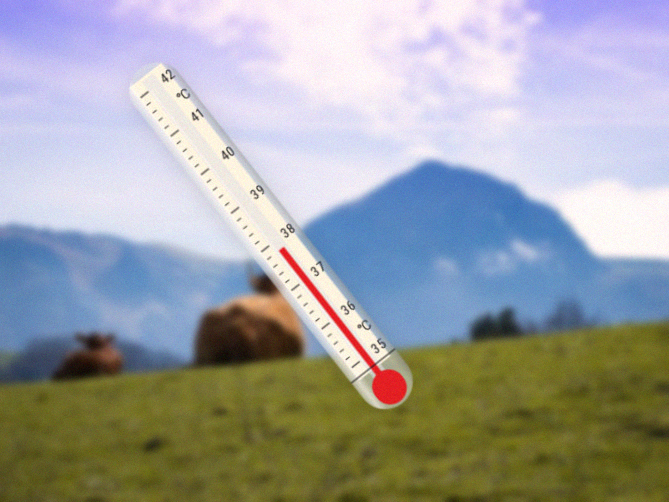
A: {"value": 37.8, "unit": "°C"}
